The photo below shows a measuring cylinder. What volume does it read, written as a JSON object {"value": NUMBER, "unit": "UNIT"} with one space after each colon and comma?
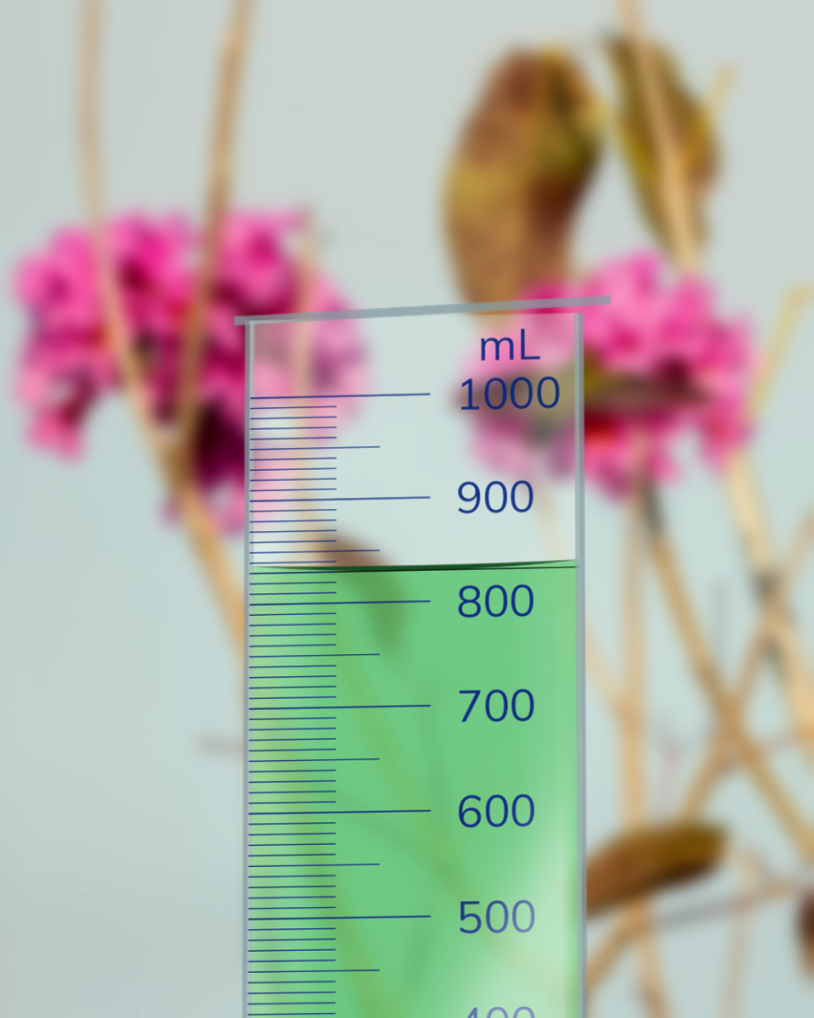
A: {"value": 830, "unit": "mL"}
